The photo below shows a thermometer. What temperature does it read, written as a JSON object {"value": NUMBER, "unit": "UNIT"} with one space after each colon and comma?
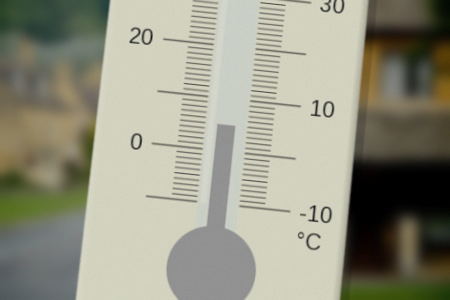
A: {"value": 5, "unit": "°C"}
